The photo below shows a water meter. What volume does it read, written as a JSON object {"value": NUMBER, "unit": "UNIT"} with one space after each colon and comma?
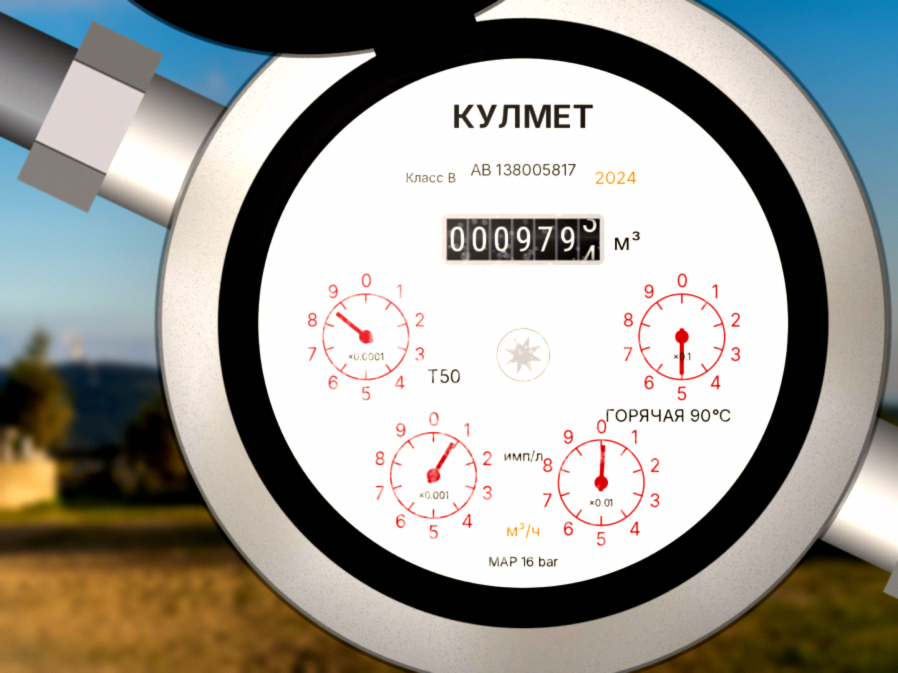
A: {"value": 9793.5008, "unit": "m³"}
